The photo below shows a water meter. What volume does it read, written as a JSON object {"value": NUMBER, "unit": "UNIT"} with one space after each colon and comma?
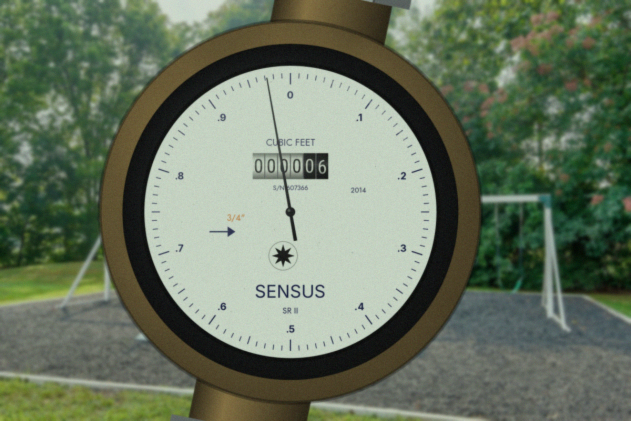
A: {"value": 5.97, "unit": "ft³"}
